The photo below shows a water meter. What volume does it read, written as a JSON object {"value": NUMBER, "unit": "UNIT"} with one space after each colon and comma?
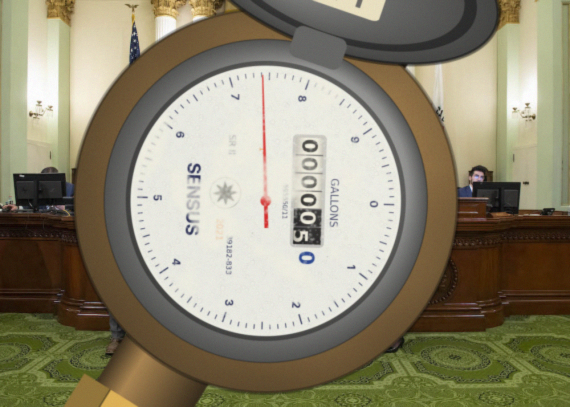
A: {"value": 47.4, "unit": "gal"}
